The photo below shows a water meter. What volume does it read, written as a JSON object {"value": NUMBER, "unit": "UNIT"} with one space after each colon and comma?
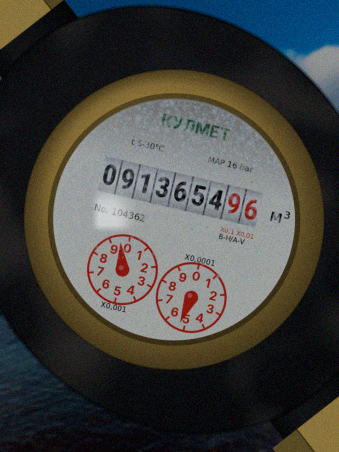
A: {"value": 913654.9595, "unit": "m³"}
